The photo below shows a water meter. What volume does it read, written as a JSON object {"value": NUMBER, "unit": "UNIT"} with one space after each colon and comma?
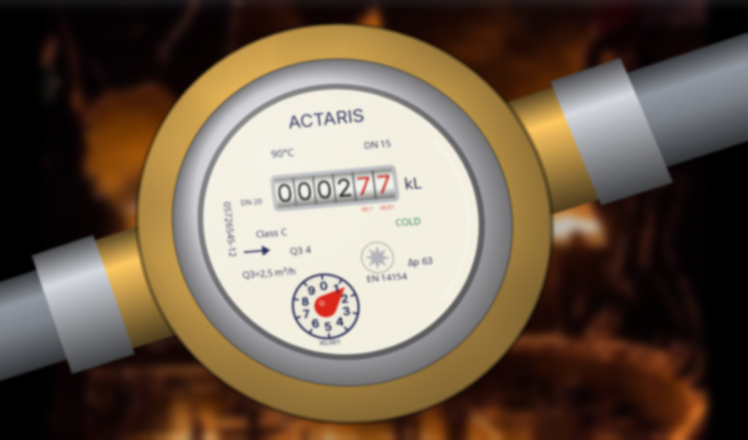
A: {"value": 2.771, "unit": "kL"}
